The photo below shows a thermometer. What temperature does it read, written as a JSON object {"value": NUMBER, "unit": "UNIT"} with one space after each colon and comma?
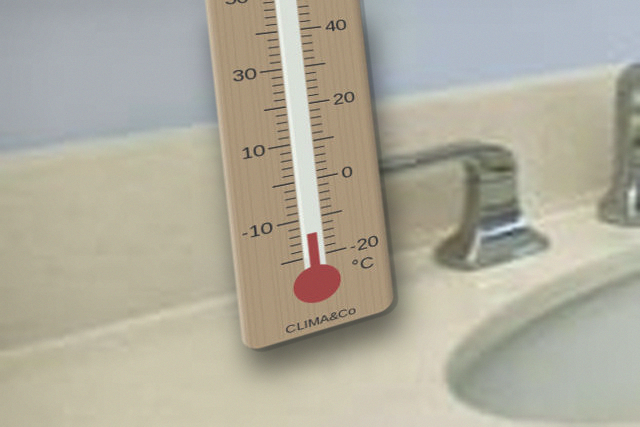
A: {"value": -14, "unit": "°C"}
